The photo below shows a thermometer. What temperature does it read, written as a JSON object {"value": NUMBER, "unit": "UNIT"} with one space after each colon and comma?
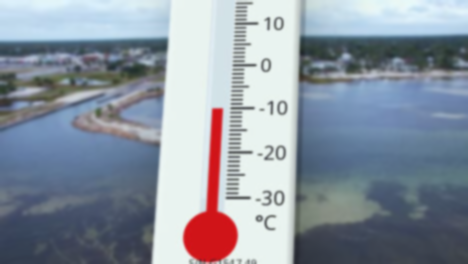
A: {"value": -10, "unit": "°C"}
